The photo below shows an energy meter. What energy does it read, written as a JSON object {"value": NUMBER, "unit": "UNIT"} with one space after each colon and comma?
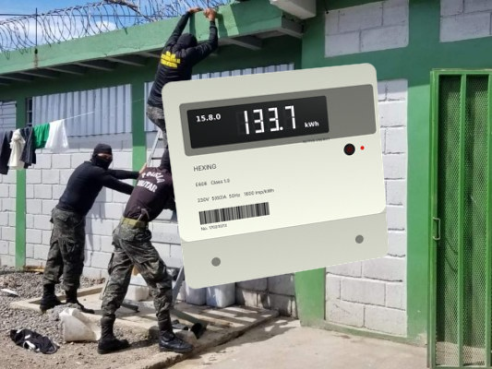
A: {"value": 133.7, "unit": "kWh"}
